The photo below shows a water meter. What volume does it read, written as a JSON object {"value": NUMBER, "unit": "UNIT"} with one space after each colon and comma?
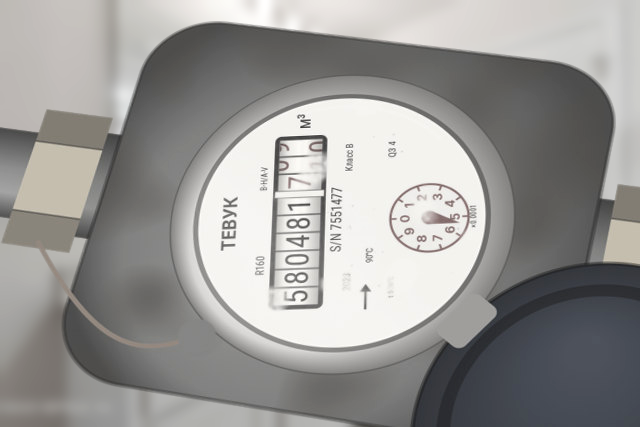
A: {"value": 580481.7095, "unit": "m³"}
